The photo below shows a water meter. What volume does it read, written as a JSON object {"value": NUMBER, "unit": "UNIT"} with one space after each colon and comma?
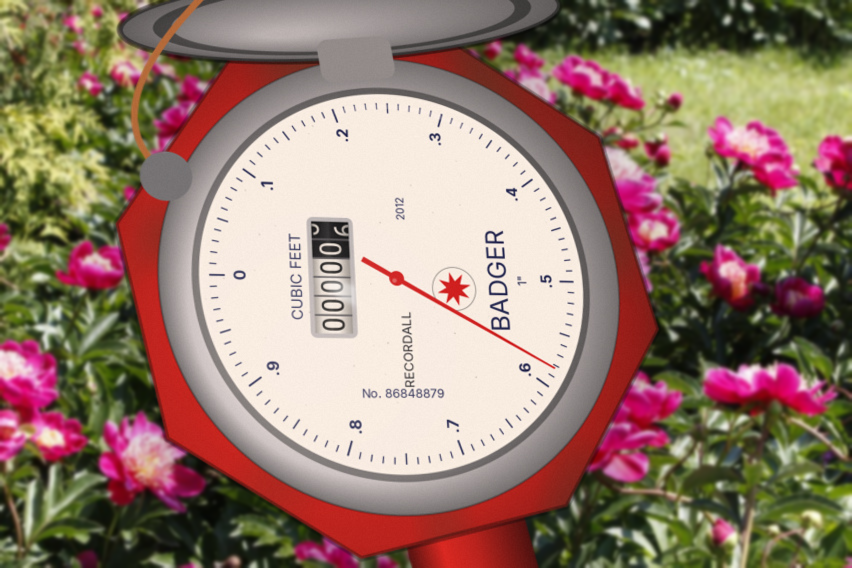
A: {"value": 5.58, "unit": "ft³"}
